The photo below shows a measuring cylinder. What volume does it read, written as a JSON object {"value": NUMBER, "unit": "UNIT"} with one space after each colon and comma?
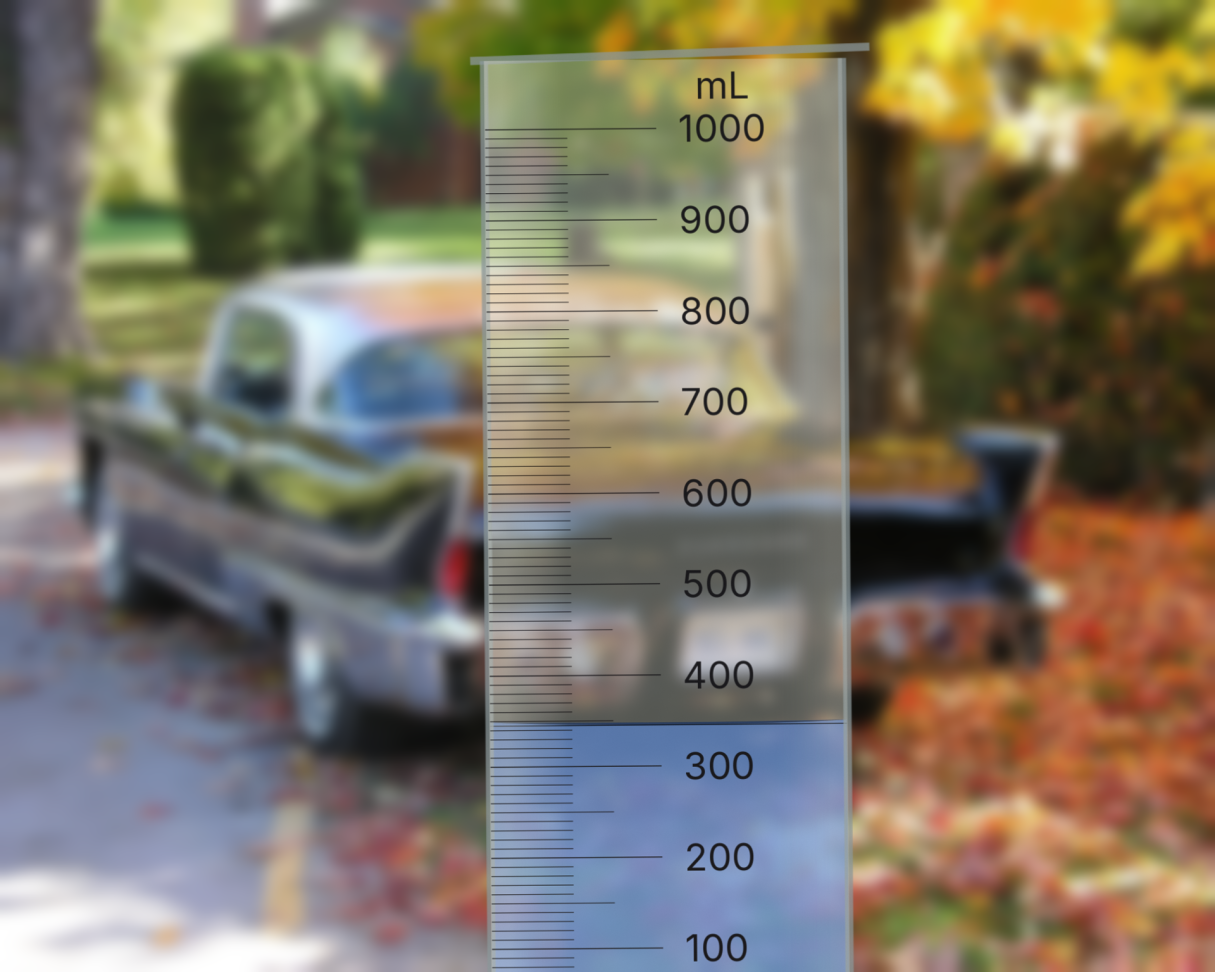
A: {"value": 345, "unit": "mL"}
